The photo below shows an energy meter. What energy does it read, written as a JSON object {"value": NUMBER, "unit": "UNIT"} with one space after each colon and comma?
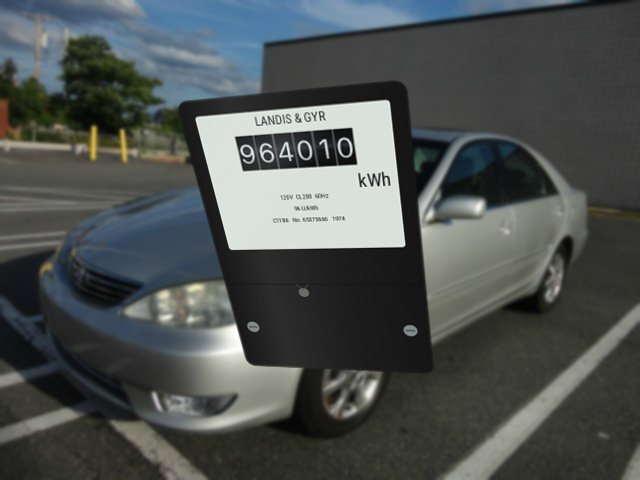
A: {"value": 964010, "unit": "kWh"}
